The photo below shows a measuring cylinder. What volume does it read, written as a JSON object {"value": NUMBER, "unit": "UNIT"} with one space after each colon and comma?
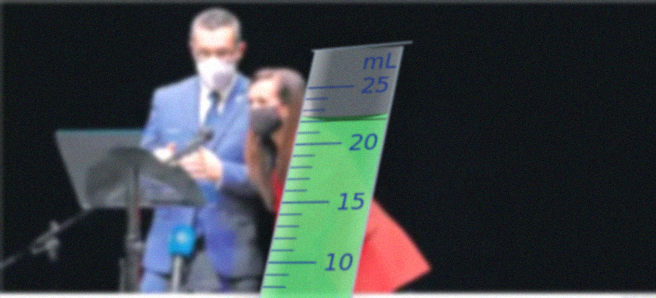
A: {"value": 22, "unit": "mL"}
